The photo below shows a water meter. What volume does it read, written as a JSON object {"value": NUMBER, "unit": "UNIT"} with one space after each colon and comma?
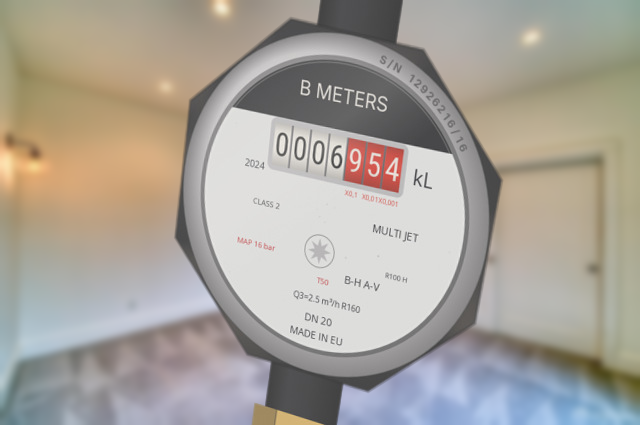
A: {"value": 6.954, "unit": "kL"}
